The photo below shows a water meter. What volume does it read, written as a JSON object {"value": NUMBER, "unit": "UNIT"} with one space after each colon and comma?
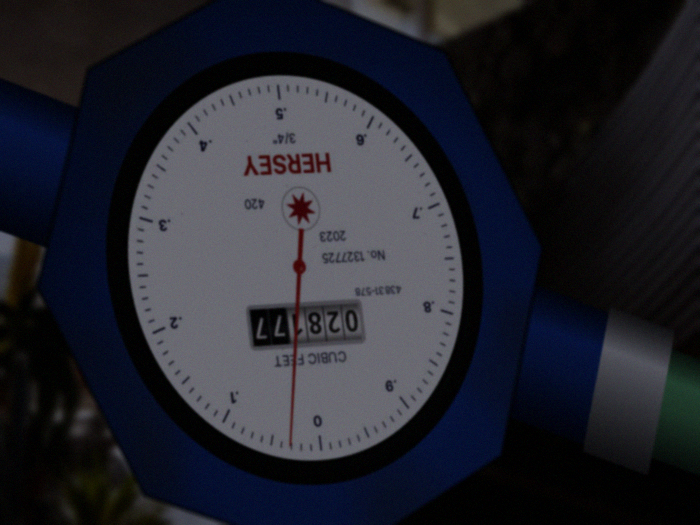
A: {"value": 28177.03, "unit": "ft³"}
